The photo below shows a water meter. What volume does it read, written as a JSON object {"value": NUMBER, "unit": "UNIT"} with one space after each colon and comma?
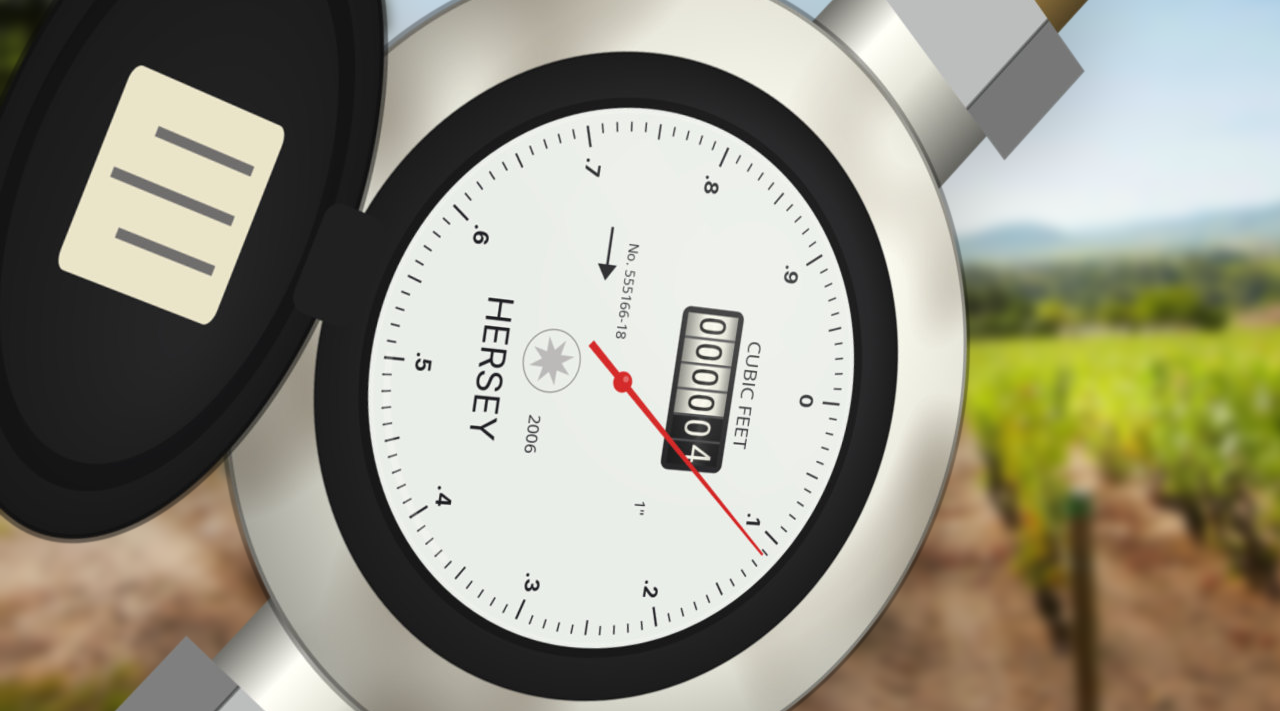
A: {"value": 4.11, "unit": "ft³"}
